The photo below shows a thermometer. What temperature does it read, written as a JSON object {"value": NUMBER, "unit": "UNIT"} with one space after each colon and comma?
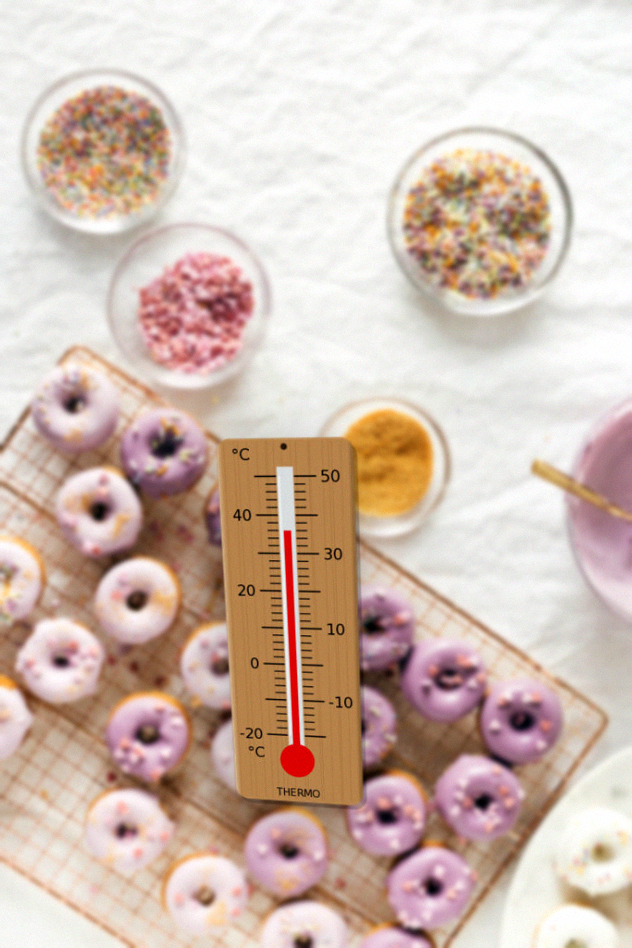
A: {"value": 36, "unit": "°C"}
